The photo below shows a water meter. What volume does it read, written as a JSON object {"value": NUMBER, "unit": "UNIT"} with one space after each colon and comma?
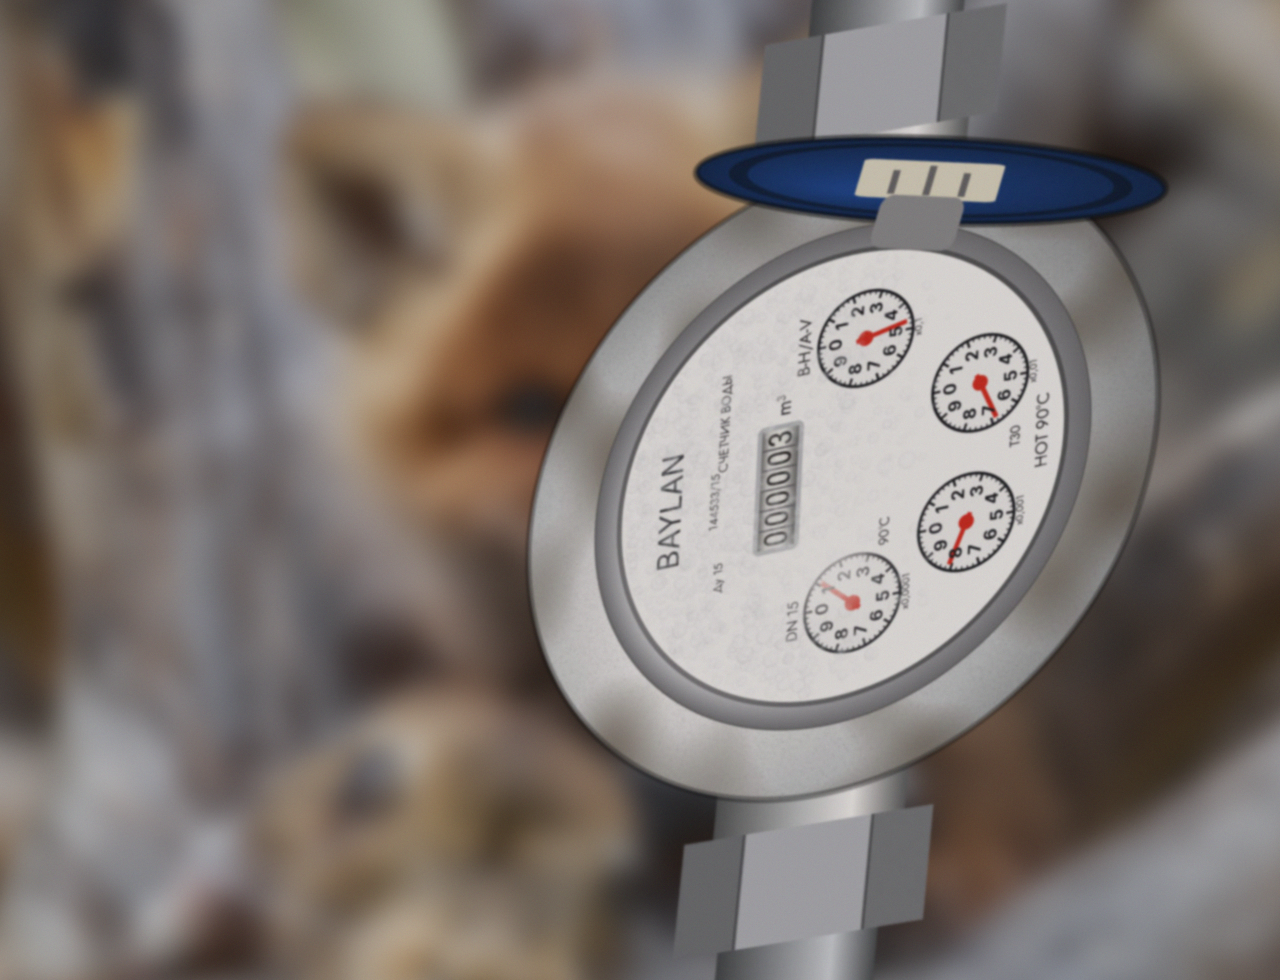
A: {"value": 3.4681, "unit": "m³"}
